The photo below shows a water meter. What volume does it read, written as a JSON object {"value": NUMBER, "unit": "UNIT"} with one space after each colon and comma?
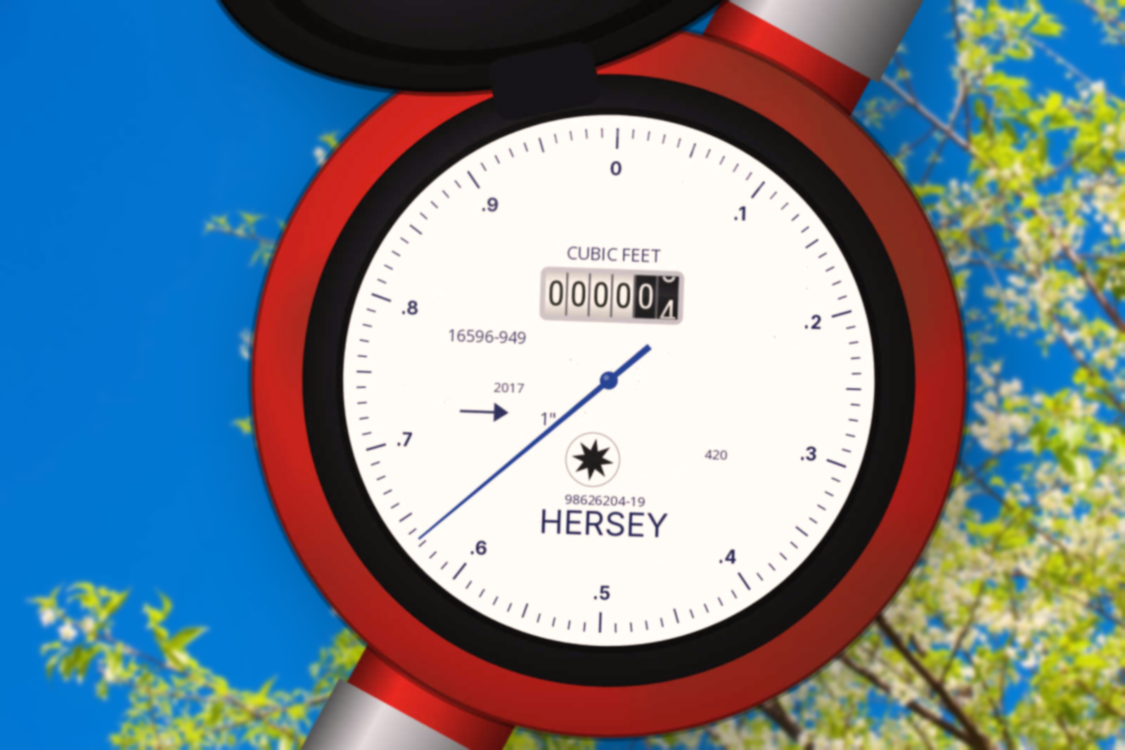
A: {"value": 3.63, "unit": "ft³"}
